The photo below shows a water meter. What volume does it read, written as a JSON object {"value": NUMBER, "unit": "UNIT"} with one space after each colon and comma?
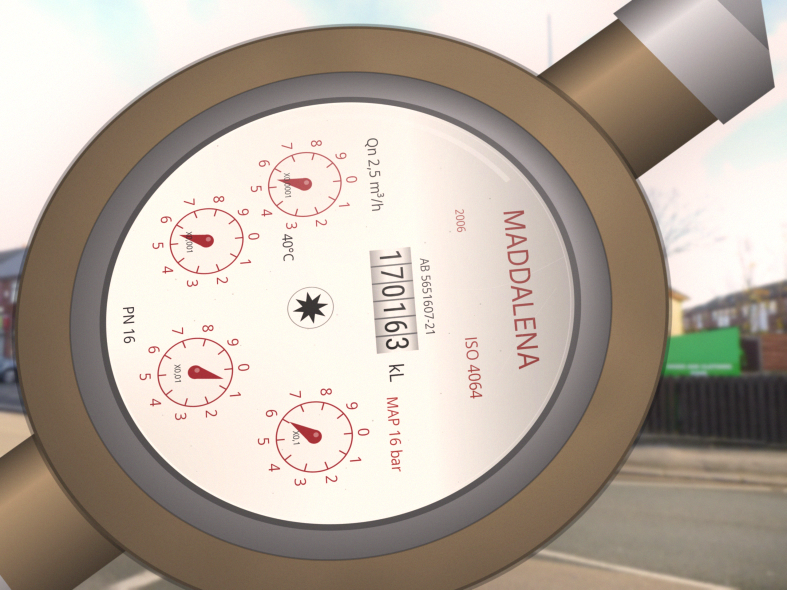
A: {"value": 170163.6055, "unit": "kL"}
